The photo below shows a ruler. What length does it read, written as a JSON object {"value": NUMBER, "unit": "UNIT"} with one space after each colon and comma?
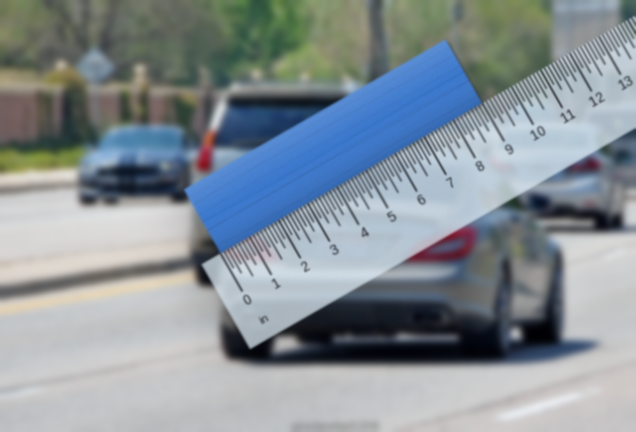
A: {"value": 9, "unit": "in"}
